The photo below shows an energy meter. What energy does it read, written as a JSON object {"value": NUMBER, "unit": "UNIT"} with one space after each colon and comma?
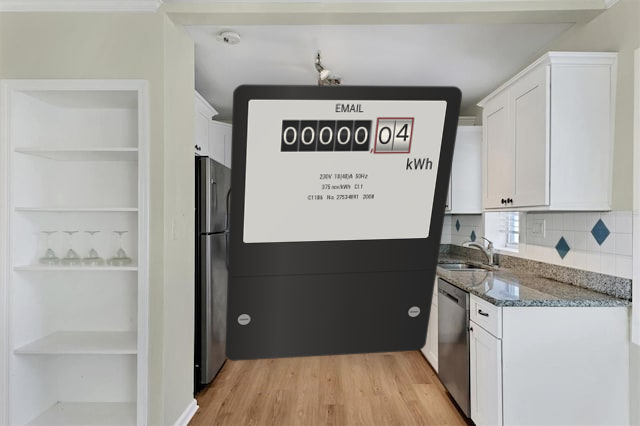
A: {"value": 0.04, "unit": "kWh"}
